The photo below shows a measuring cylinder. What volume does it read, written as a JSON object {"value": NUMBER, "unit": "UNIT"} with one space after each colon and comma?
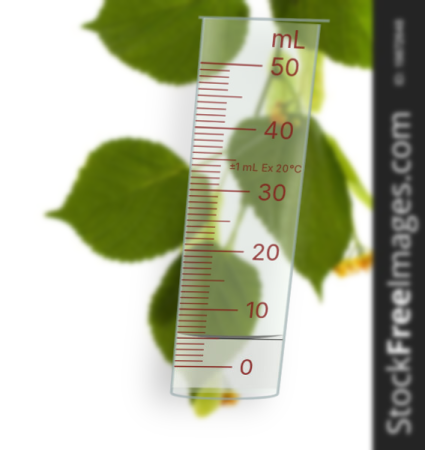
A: {"value": 5, "unit": "mL"}
